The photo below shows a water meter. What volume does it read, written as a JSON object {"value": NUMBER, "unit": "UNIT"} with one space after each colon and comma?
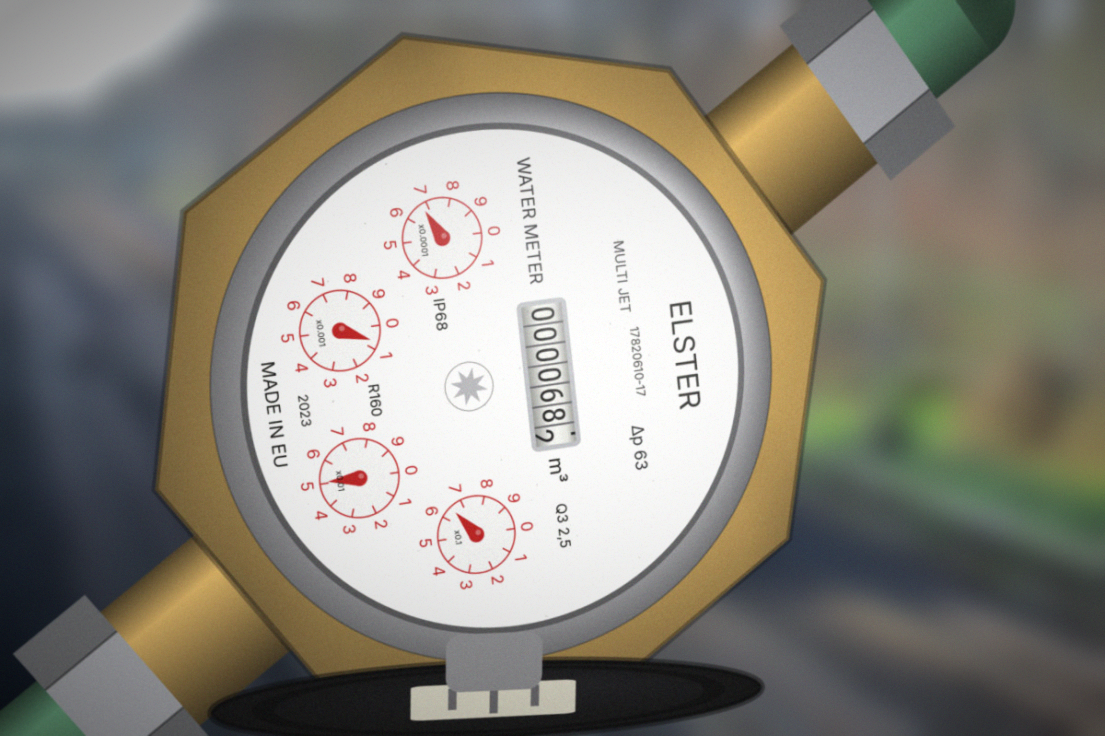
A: {"value": 681.6506, "unit": "m³"}
